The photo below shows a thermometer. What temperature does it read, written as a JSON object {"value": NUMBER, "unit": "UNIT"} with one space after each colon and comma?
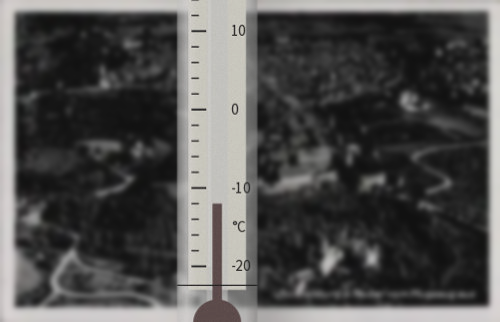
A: {"value": -12, "unit": "°C"}
